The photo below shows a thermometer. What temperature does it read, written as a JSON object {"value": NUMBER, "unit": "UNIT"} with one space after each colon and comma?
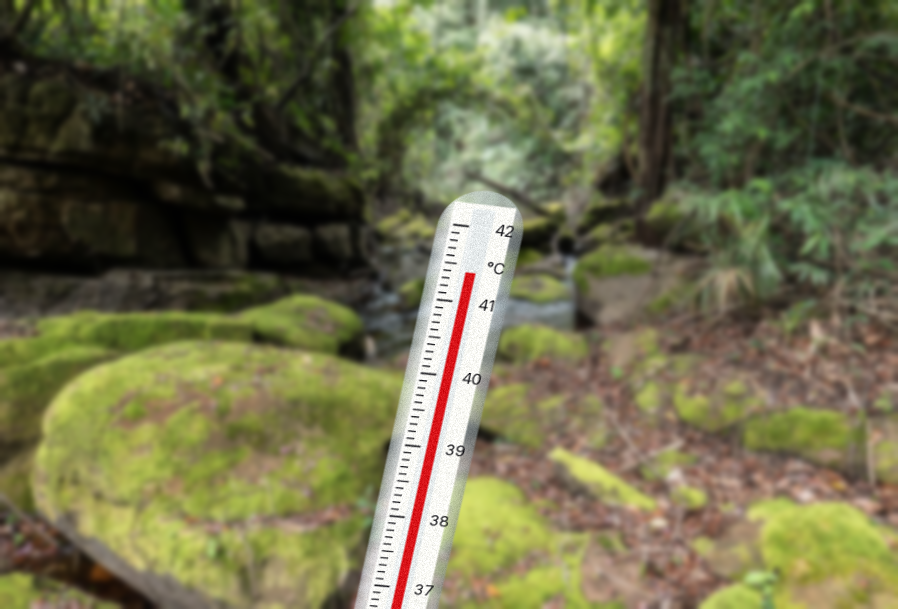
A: {"value": 41.4, "unit": "°C"}
